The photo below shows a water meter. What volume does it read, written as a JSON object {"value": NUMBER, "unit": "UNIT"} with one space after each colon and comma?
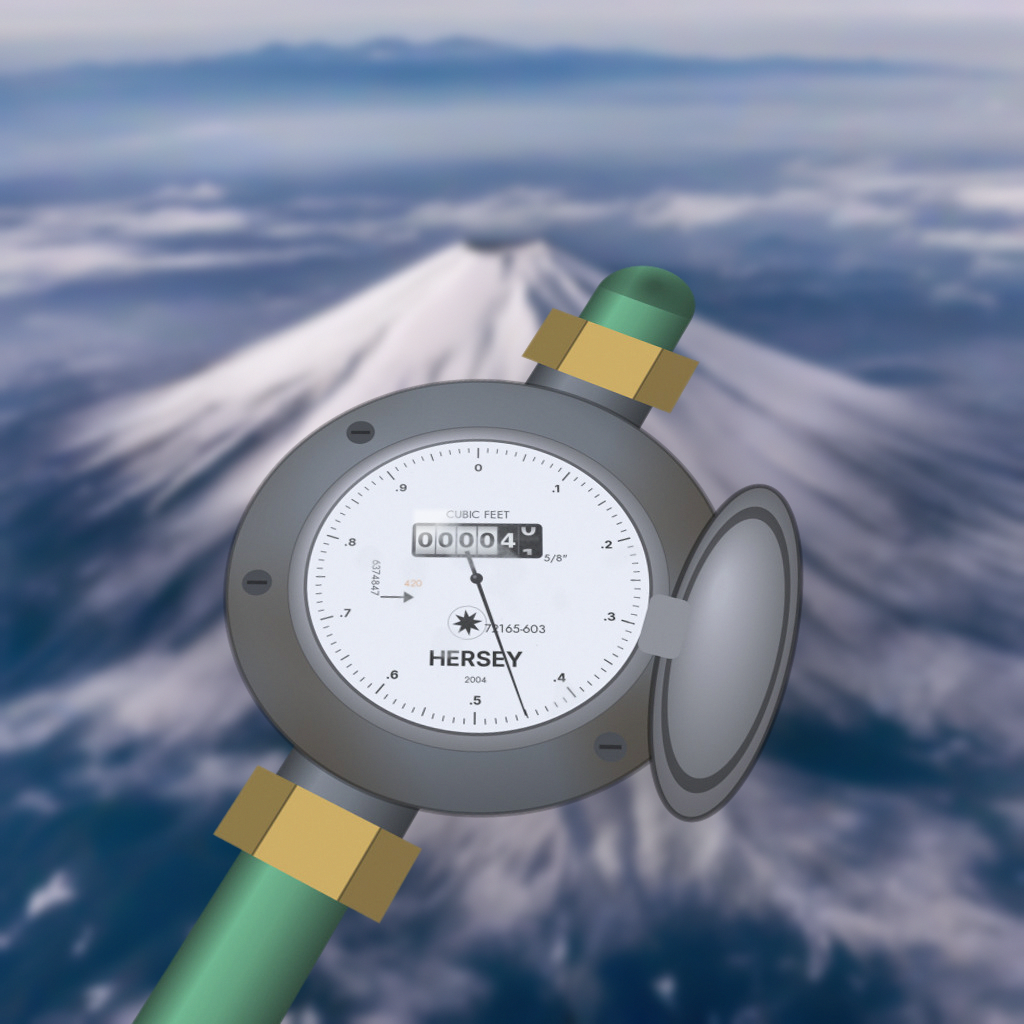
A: {"value": 40.45, "unit": "ft³"}
